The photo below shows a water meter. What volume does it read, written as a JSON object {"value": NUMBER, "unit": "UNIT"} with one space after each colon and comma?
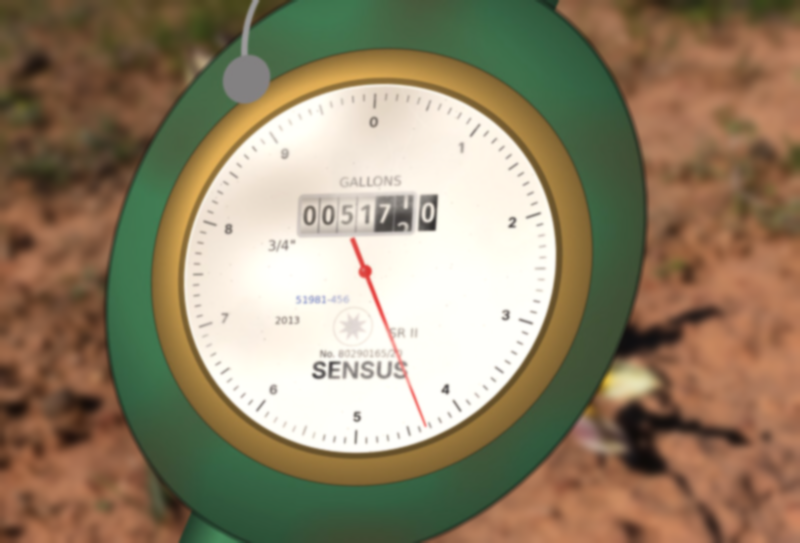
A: {"value": 51714.3, "unit": "gal"}
